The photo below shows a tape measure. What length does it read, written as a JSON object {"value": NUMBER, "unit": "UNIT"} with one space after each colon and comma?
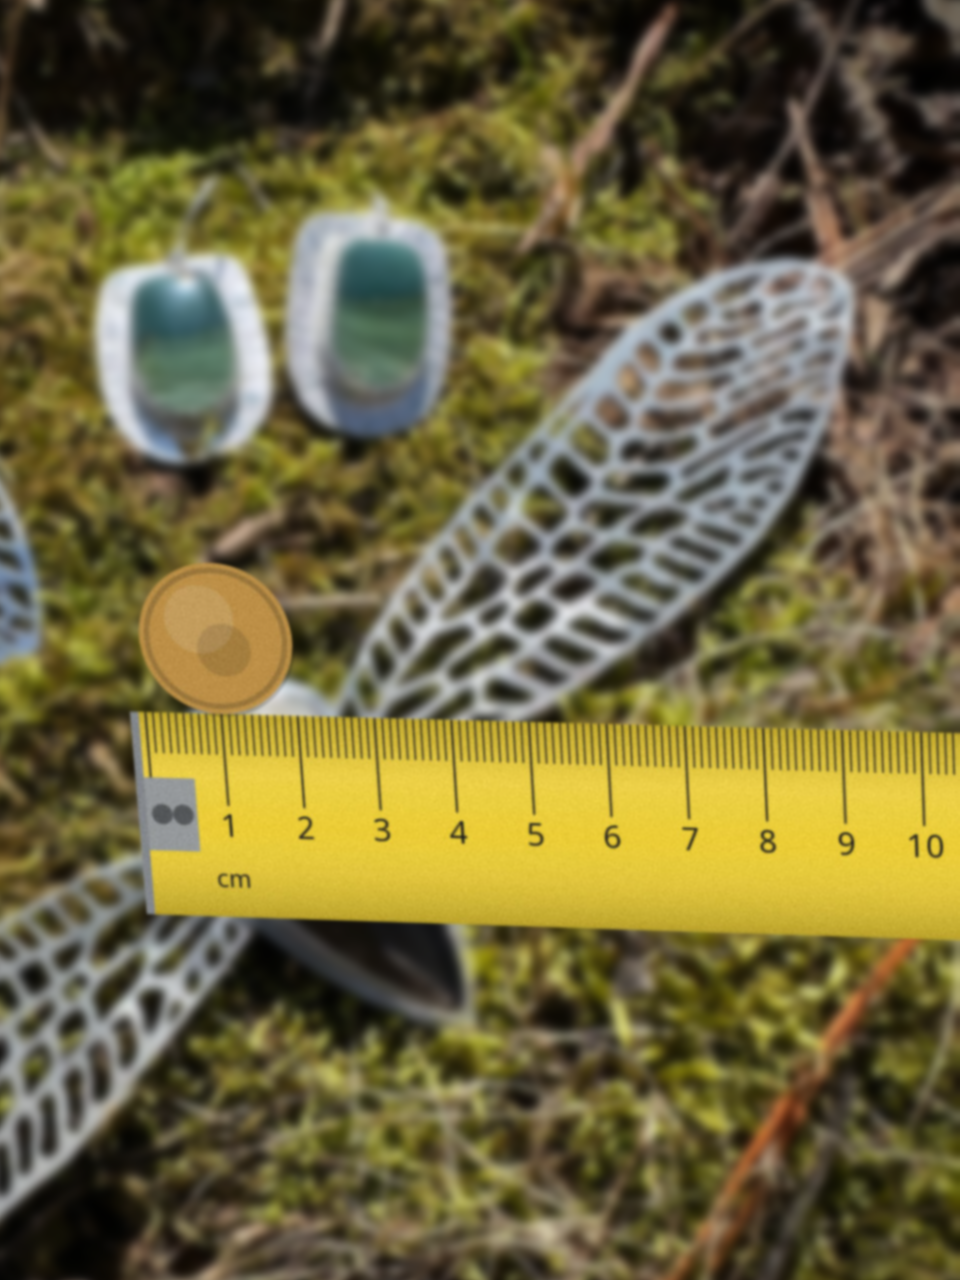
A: {"value": 2, "unit": "cm"}
